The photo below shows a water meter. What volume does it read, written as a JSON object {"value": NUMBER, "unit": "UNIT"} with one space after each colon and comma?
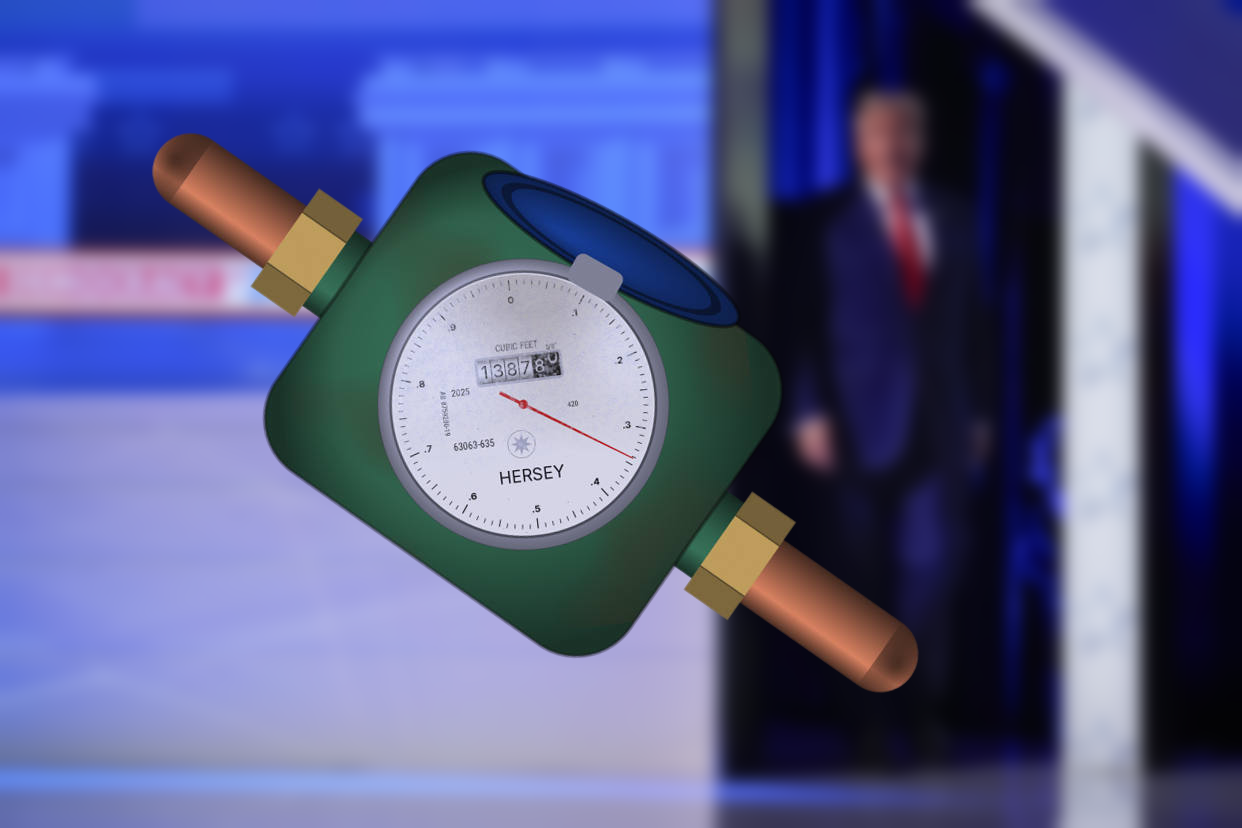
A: {"value": 138780.34, "unit": "ft³"}
